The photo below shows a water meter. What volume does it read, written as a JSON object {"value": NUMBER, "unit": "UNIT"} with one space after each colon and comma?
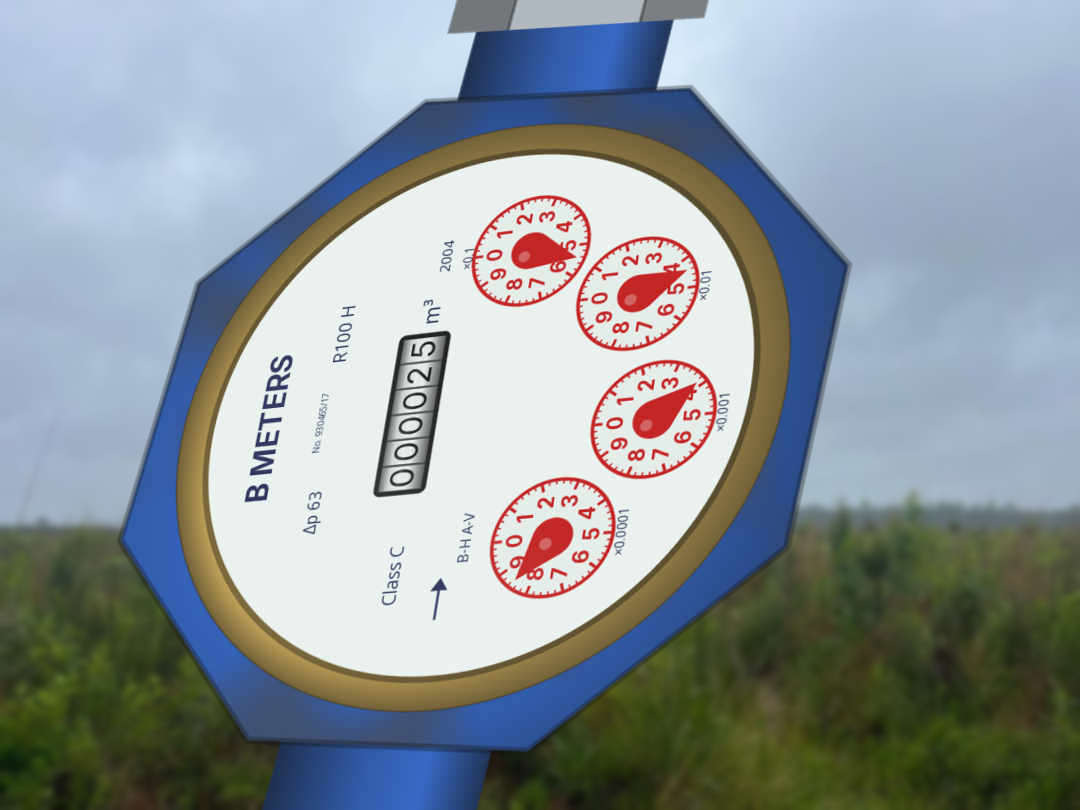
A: {"value": 25.5438, "unit": "m³"}
